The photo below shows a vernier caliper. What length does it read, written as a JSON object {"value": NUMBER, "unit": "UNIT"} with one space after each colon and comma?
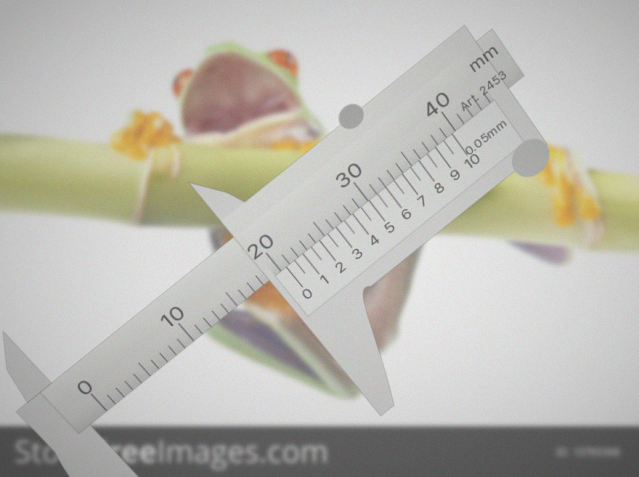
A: {"value": 20.6, "unit": "mm"}
